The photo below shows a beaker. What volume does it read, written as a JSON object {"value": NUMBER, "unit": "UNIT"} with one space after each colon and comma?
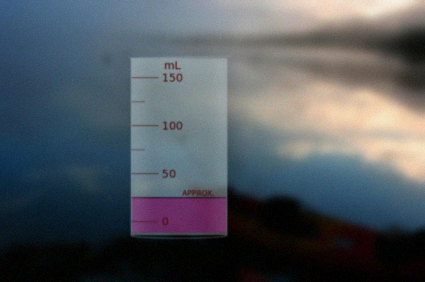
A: {"value": 25, "unit": "mL"}
